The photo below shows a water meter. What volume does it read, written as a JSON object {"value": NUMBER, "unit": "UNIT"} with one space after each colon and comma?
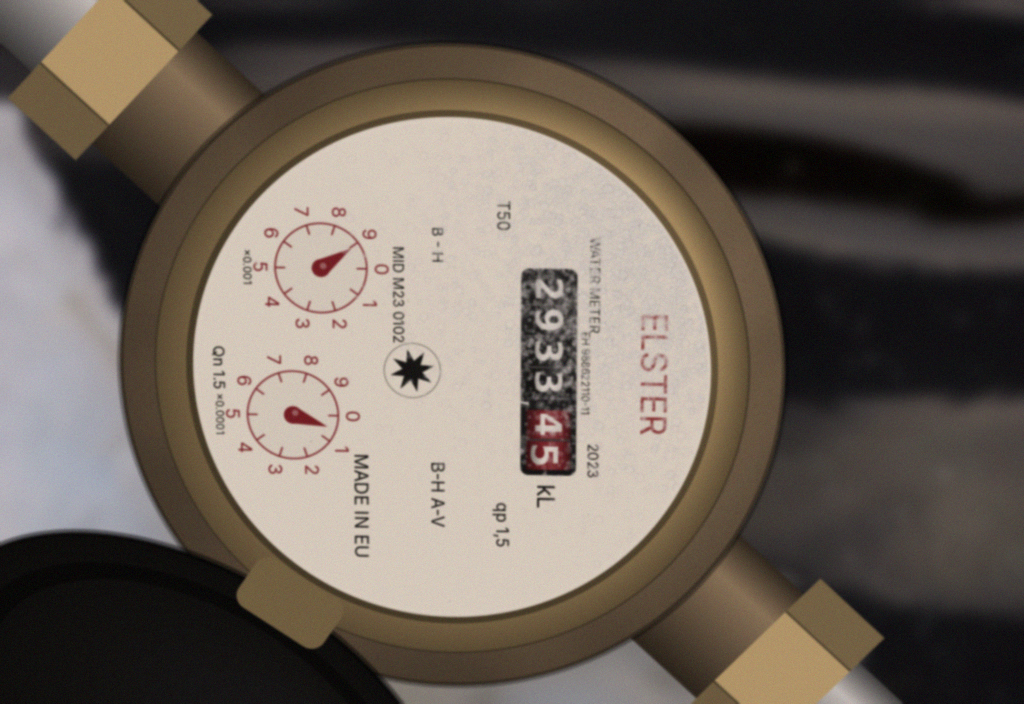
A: {"value": 2933.4490, "unit": "kL"}
